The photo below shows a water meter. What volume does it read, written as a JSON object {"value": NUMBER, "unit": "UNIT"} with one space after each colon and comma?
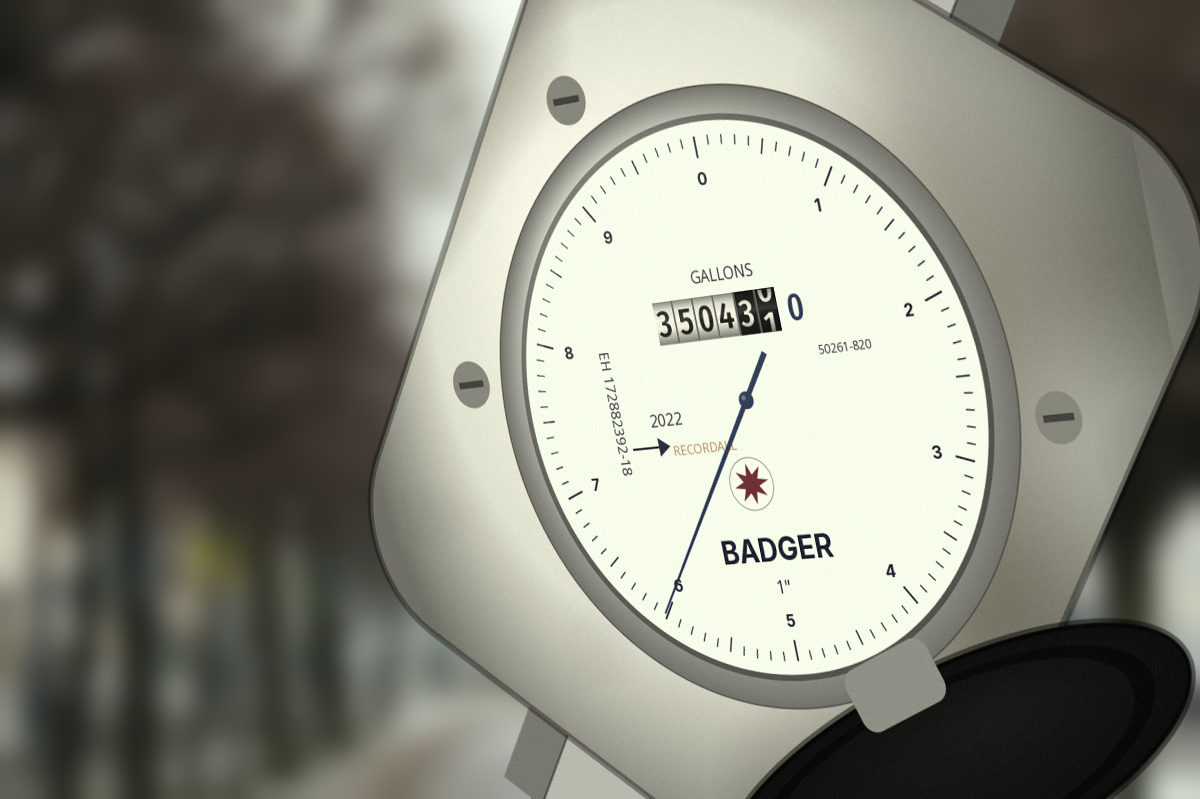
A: {"value": 3504306.0, "unit": "gal"}
